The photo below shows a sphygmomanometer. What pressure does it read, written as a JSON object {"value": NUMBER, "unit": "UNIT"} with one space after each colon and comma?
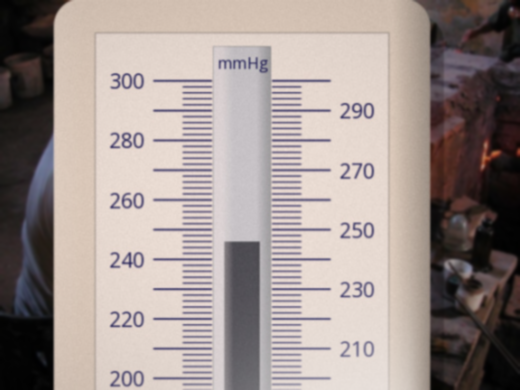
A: {"value": 246, "unit": "mmHg"}
